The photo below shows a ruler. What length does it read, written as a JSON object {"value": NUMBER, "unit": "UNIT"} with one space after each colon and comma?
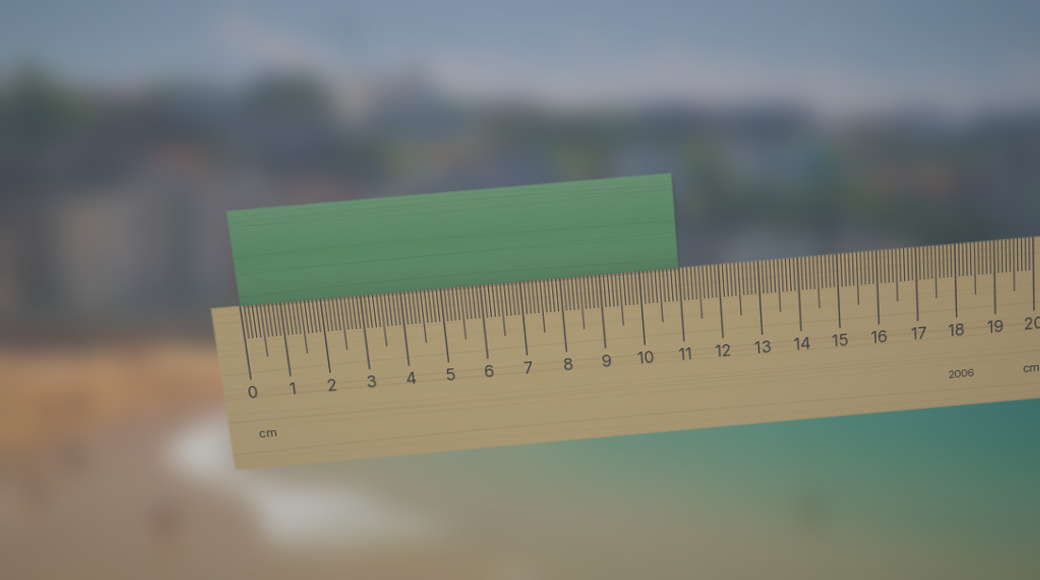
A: {"value": 11, "unit": "cm"}
